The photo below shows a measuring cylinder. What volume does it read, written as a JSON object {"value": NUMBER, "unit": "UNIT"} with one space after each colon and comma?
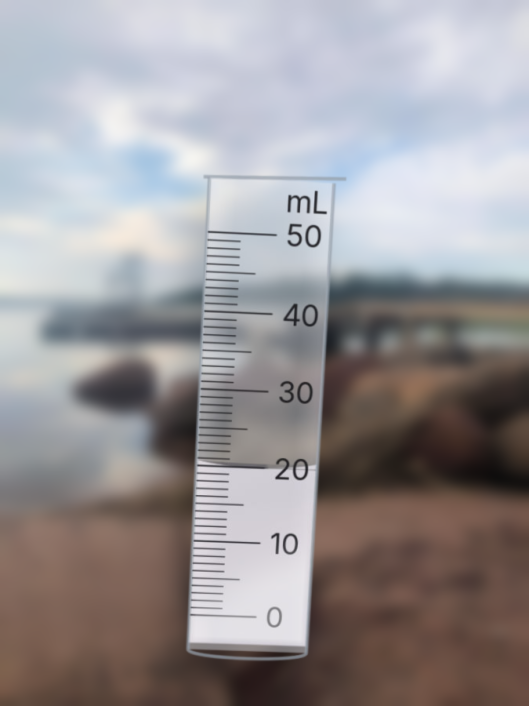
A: {"value": 20, "unit": "mL"}
